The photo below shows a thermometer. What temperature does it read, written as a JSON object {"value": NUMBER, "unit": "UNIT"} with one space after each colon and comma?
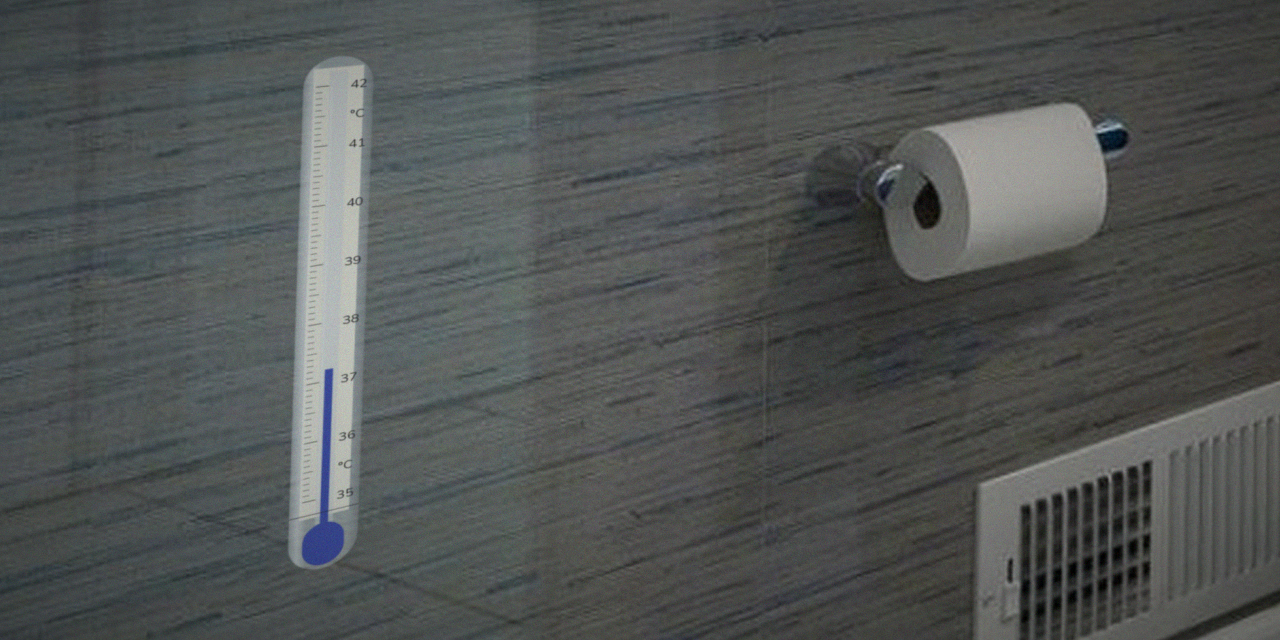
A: {"value": 37.2, "unit": "°C"}
